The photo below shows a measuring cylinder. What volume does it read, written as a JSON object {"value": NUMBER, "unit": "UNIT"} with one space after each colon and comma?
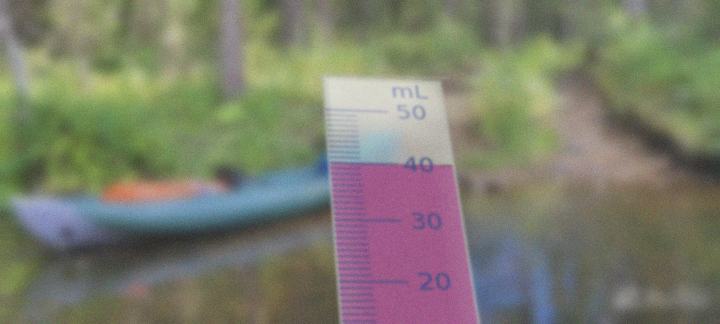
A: {"value": 40, "unit": "mL"}
